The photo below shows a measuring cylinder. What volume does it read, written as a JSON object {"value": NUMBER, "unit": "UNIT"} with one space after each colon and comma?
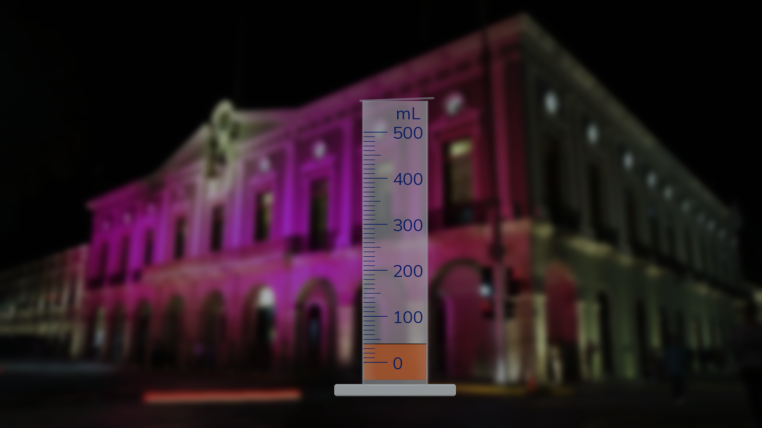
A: {"value": 40, "unit": "mL"}
